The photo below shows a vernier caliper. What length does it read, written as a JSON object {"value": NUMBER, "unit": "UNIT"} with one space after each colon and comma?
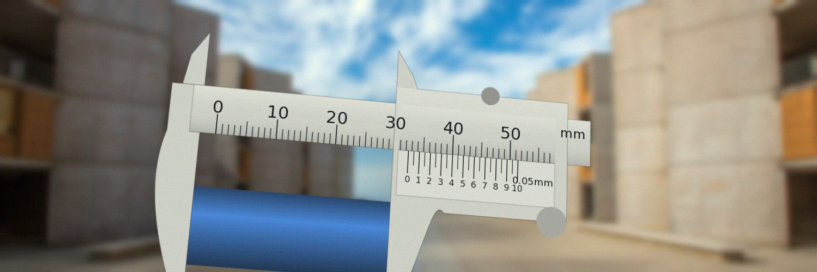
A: {"value": 32.4, "unit": "mm"}
